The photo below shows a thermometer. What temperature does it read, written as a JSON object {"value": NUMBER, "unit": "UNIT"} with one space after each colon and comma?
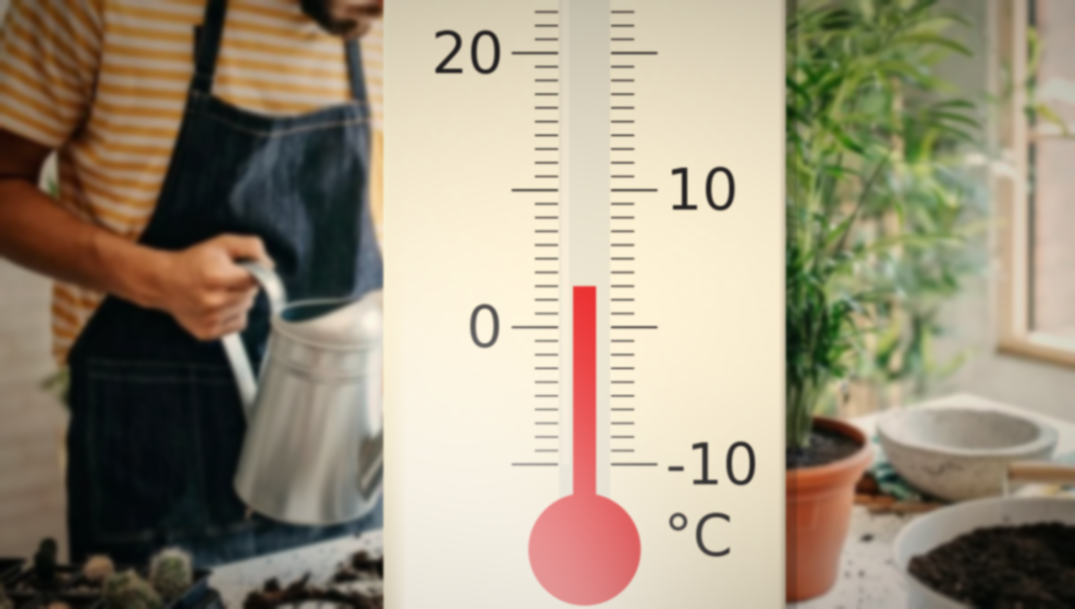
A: {"value": 3, "unit": "°C"}
